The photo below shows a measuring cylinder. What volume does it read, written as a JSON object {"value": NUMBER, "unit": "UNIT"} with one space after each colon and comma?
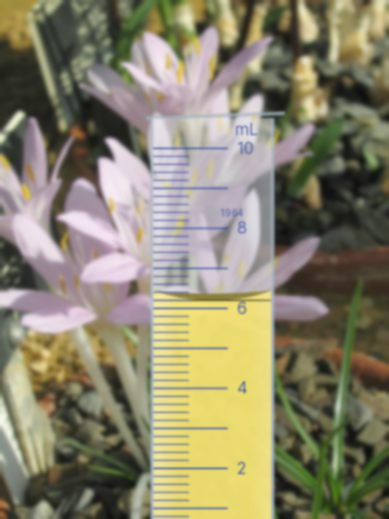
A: {"value": 6.2, "unit": "mL"}
